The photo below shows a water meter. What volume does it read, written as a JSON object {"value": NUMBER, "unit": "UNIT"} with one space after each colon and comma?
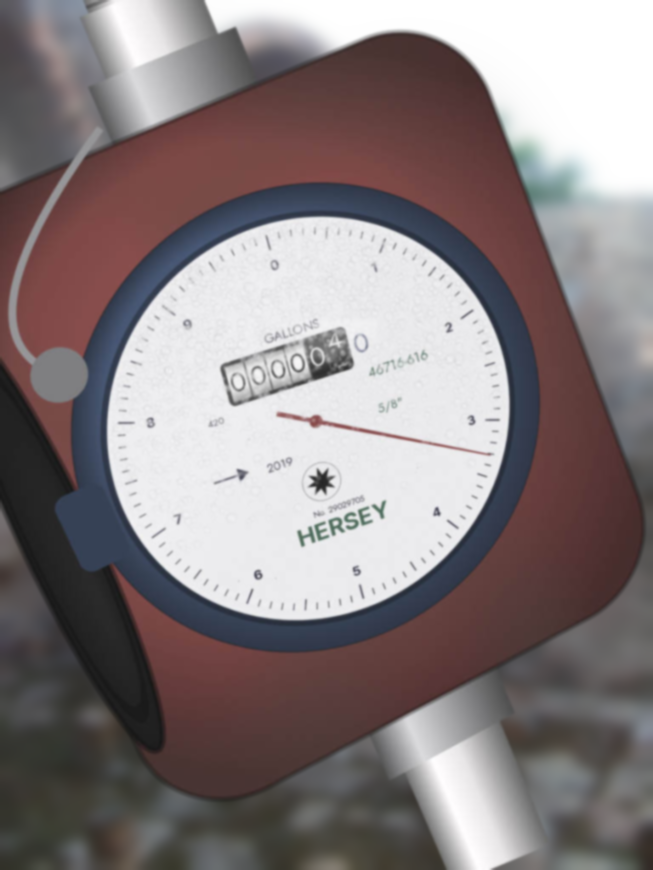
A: {"value": 43.3, "unit": "gal"}
